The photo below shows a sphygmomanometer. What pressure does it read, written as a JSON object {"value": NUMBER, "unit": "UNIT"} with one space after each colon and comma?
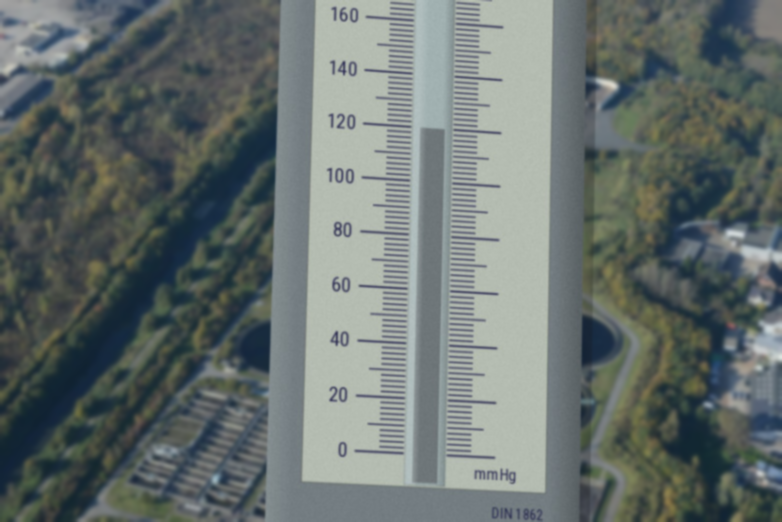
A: {"value": 120, "unit": "mmHg"}
